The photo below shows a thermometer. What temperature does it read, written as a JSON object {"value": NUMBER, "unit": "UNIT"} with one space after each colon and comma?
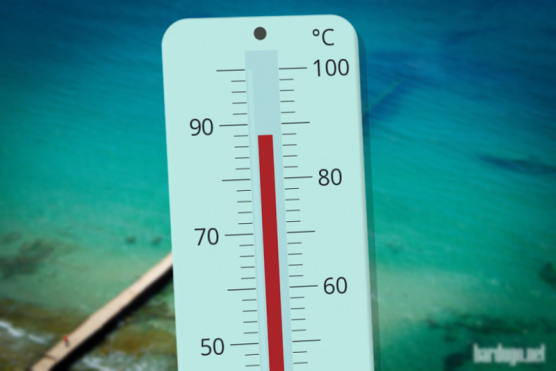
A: {"value": 88, "unit": "°C"}
